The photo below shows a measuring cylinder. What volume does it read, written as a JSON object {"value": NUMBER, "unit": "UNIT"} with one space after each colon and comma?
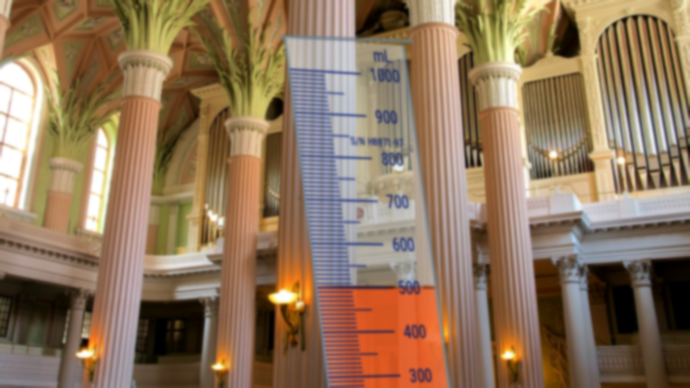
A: {"value": 500, "unit": "mL"}
